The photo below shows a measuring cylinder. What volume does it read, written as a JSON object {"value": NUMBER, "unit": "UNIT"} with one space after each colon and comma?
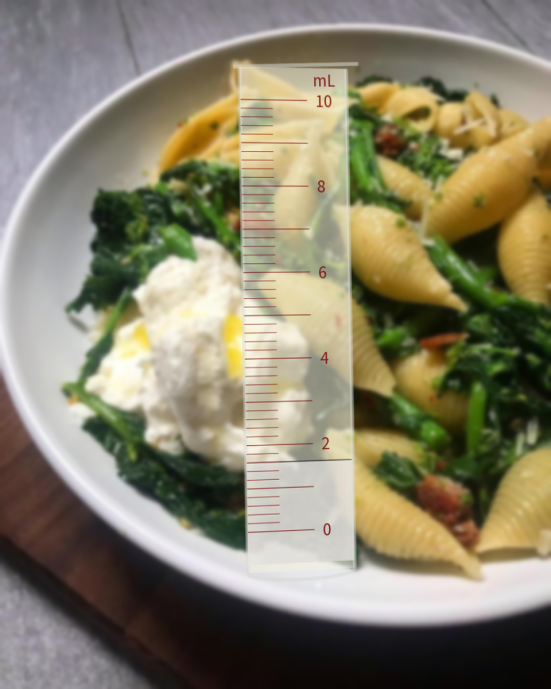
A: {"value": 1.6, "unit": "mL"}
